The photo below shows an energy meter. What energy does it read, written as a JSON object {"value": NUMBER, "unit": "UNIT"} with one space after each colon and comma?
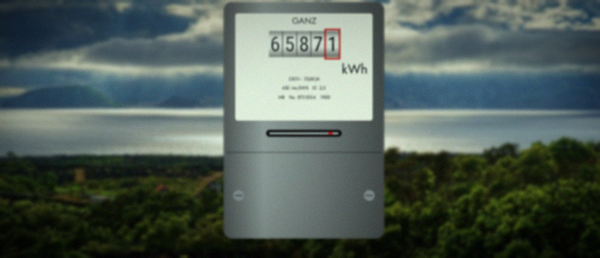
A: {"value": 6587.1, "unit": "kWh"}
